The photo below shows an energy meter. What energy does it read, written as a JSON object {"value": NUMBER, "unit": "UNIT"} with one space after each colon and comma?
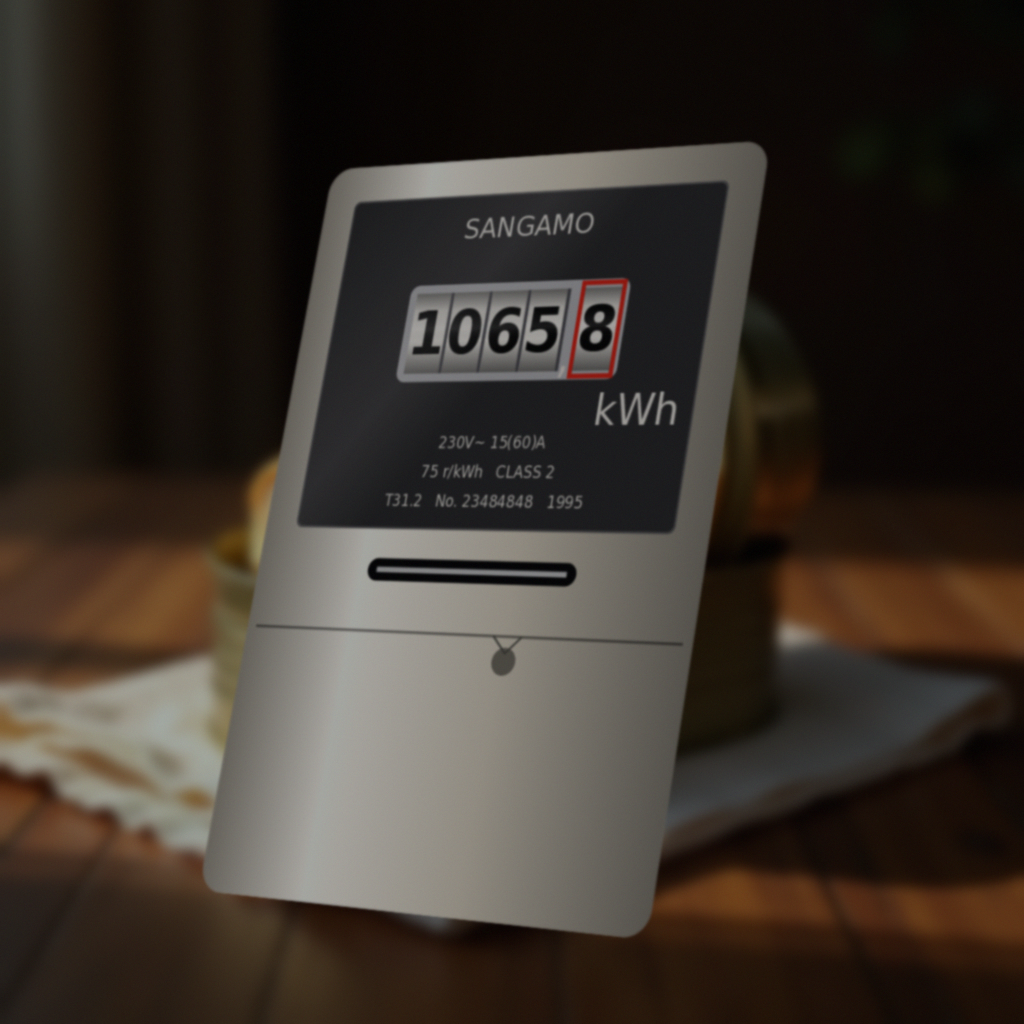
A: {"value": 1065.8, "unit": "kWh"}
